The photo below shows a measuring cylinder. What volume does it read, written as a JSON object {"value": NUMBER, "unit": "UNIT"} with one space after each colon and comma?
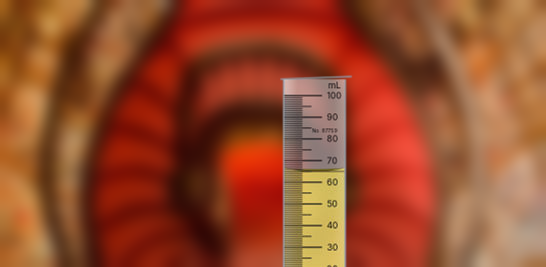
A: {"value": 65, "unit": "mL"}
